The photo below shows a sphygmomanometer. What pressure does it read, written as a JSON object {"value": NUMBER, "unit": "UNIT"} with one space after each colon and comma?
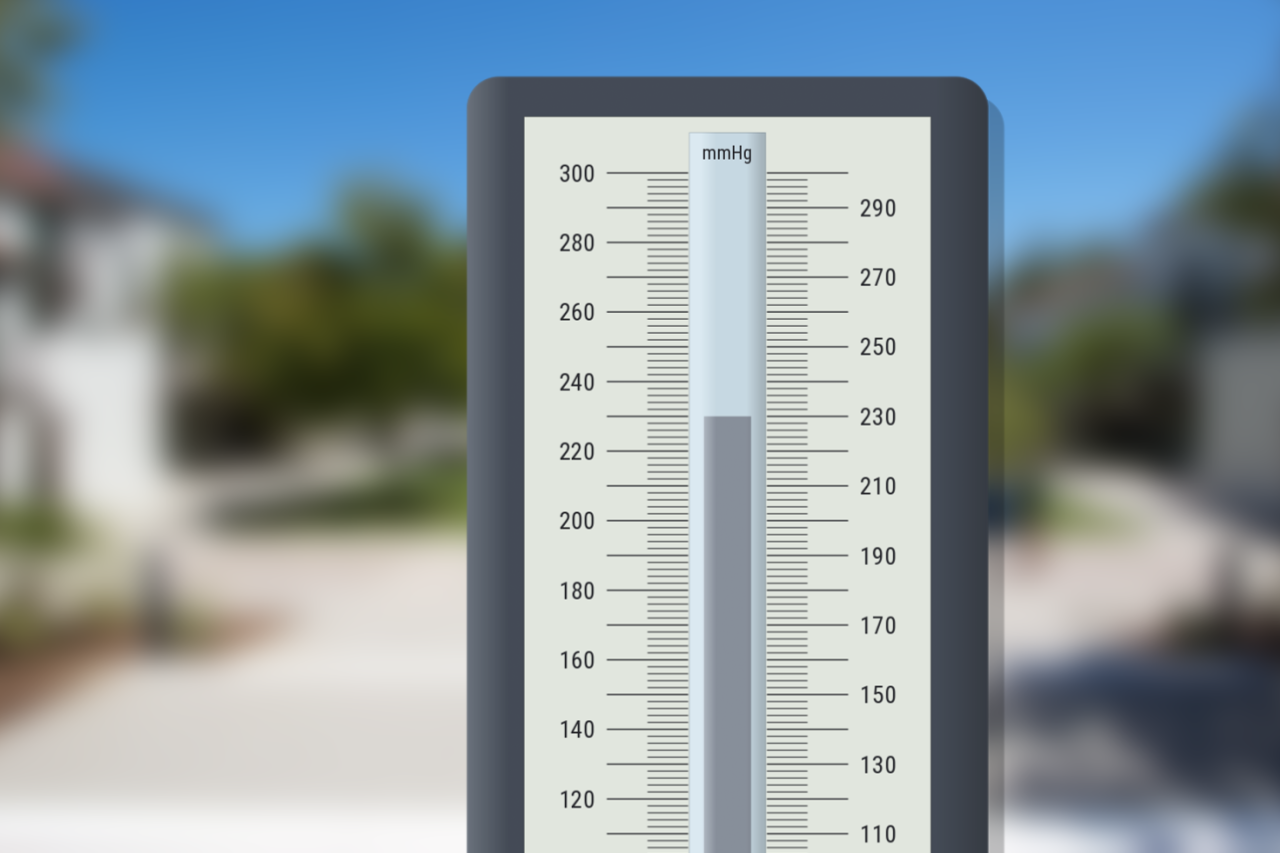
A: {"value": 230, "unit": "mmHg"}
